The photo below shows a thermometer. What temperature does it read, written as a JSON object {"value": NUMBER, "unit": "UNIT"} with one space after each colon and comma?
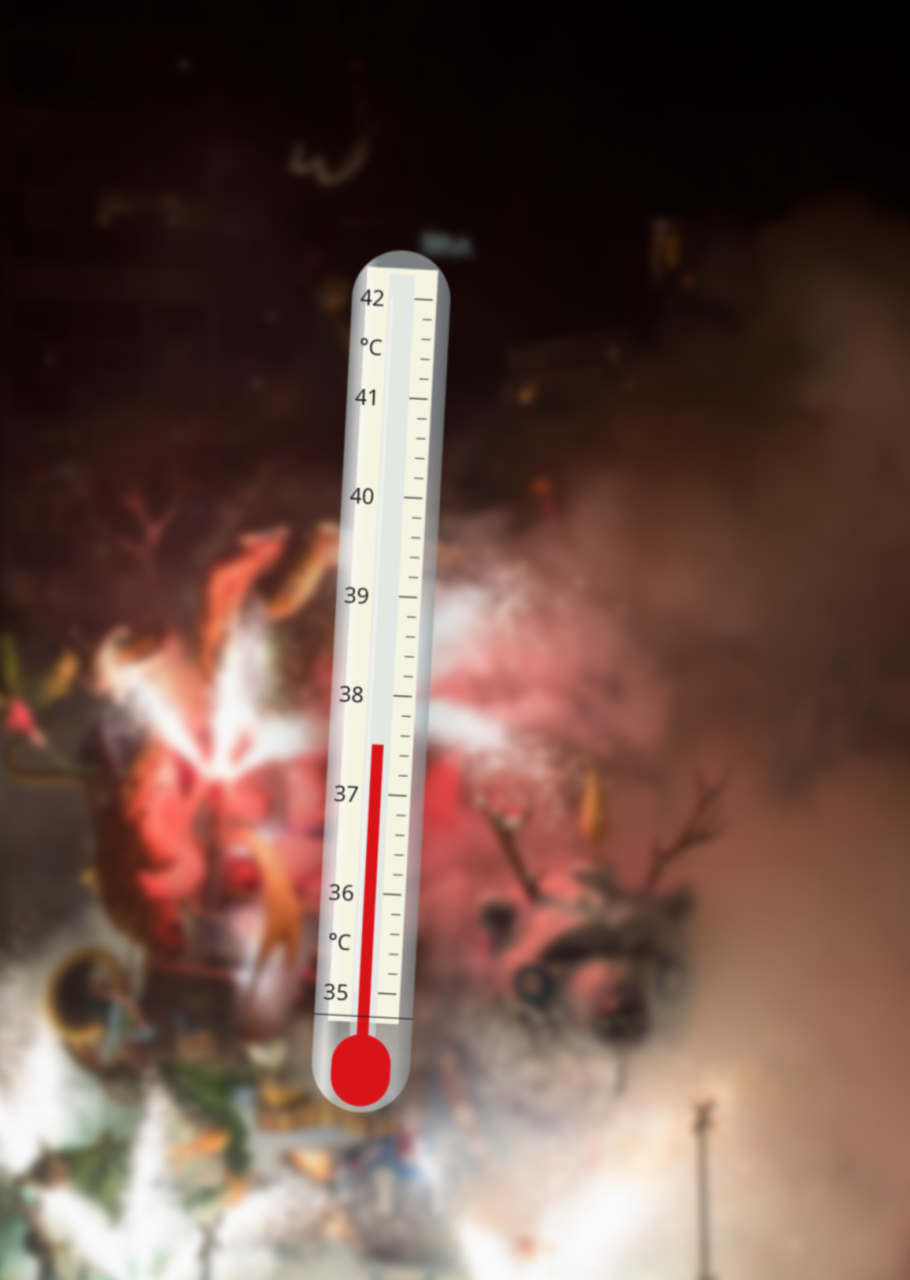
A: {"value": 37.5, "unit": "°C"}
